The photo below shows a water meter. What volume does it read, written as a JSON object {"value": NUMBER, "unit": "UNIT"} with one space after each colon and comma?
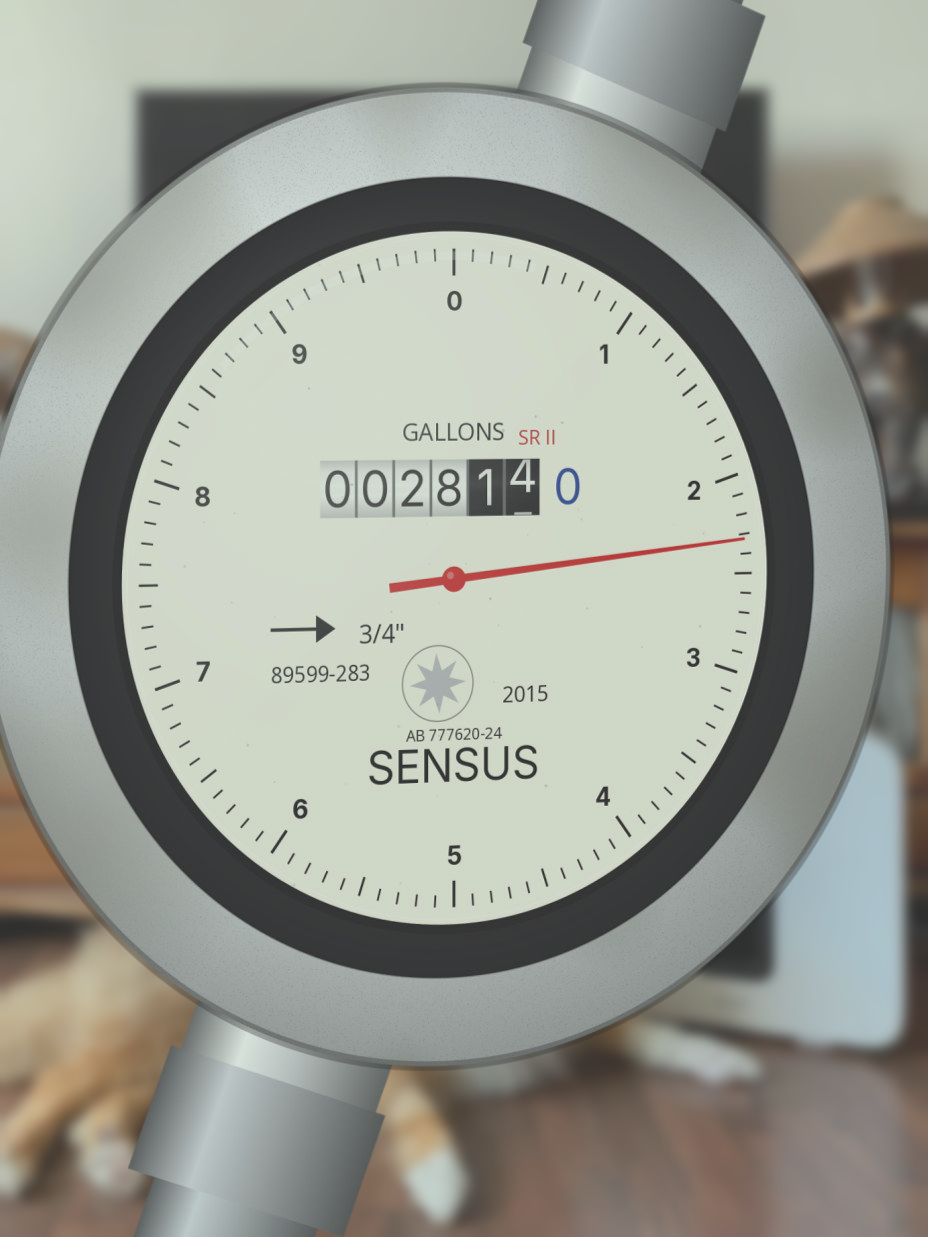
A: {"value": 28142.3, "unit": "gal"}
